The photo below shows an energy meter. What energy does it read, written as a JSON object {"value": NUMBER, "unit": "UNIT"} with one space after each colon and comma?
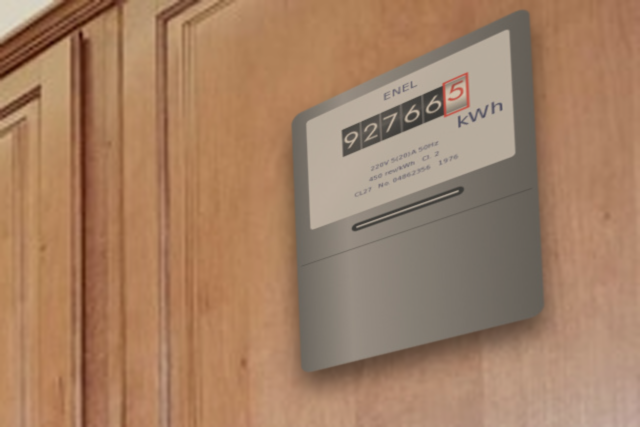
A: {"value": 92766.5, "unit": "kWh"}
